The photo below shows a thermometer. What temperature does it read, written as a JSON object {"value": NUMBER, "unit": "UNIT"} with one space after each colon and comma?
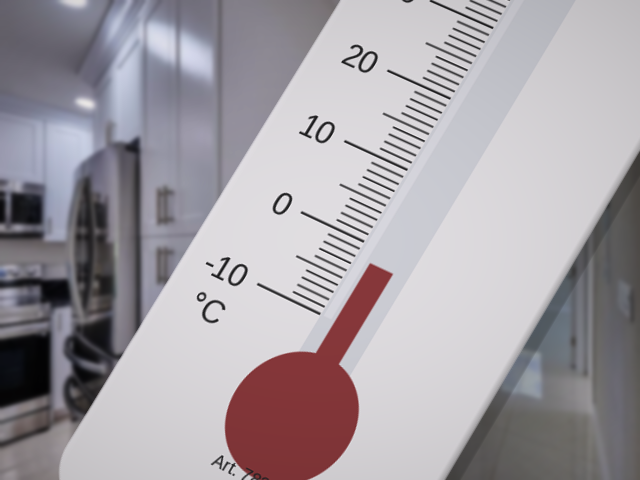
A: {"value": -2, "unit": "°C"}
